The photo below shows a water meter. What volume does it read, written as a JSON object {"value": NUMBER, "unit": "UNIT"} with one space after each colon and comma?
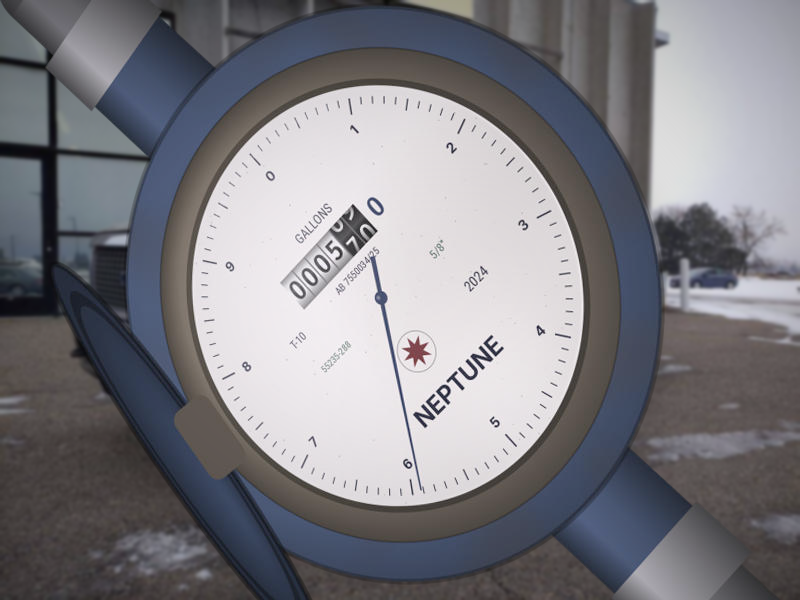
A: {"value": 5695.9, "unit": "gal"}
